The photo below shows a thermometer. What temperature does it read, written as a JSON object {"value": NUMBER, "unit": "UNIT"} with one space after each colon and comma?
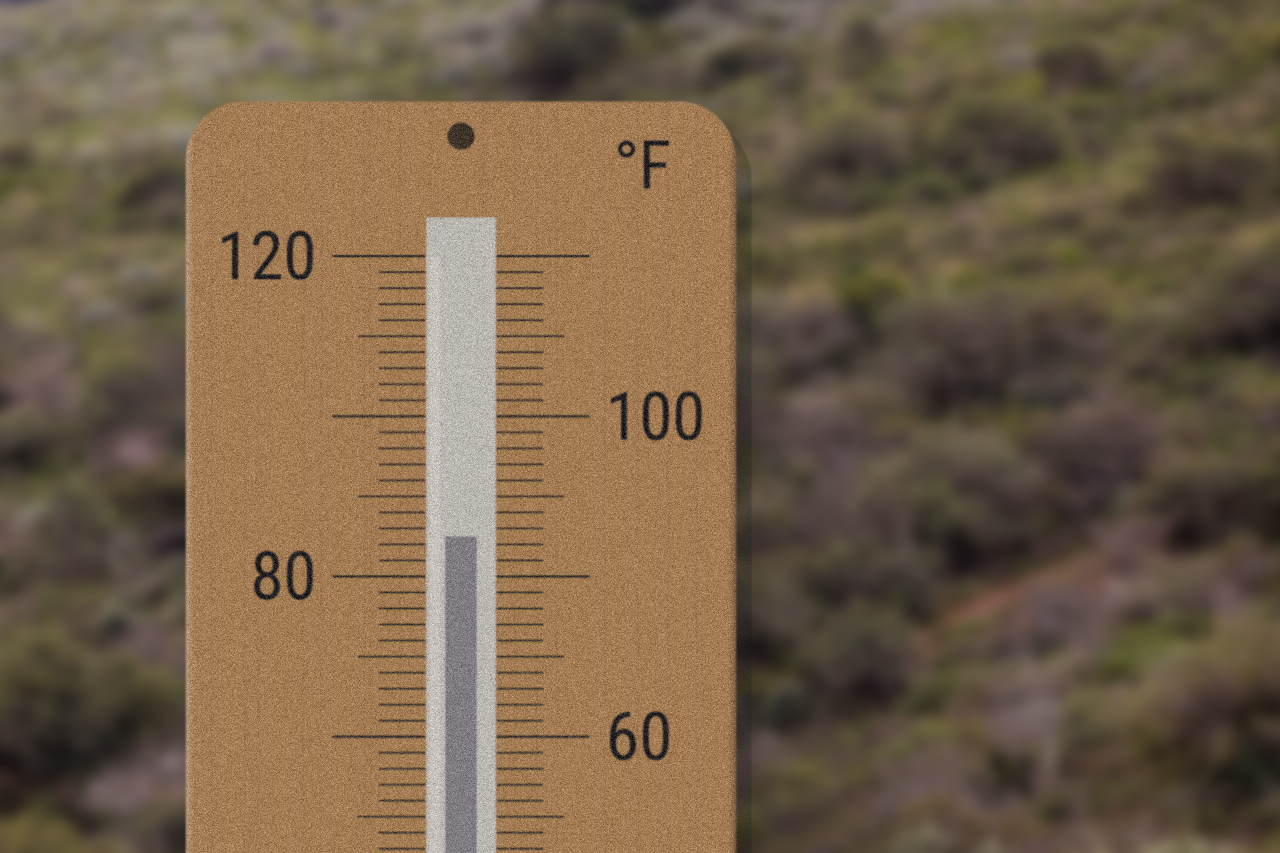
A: {"value": 85, "unit": "°F"}
